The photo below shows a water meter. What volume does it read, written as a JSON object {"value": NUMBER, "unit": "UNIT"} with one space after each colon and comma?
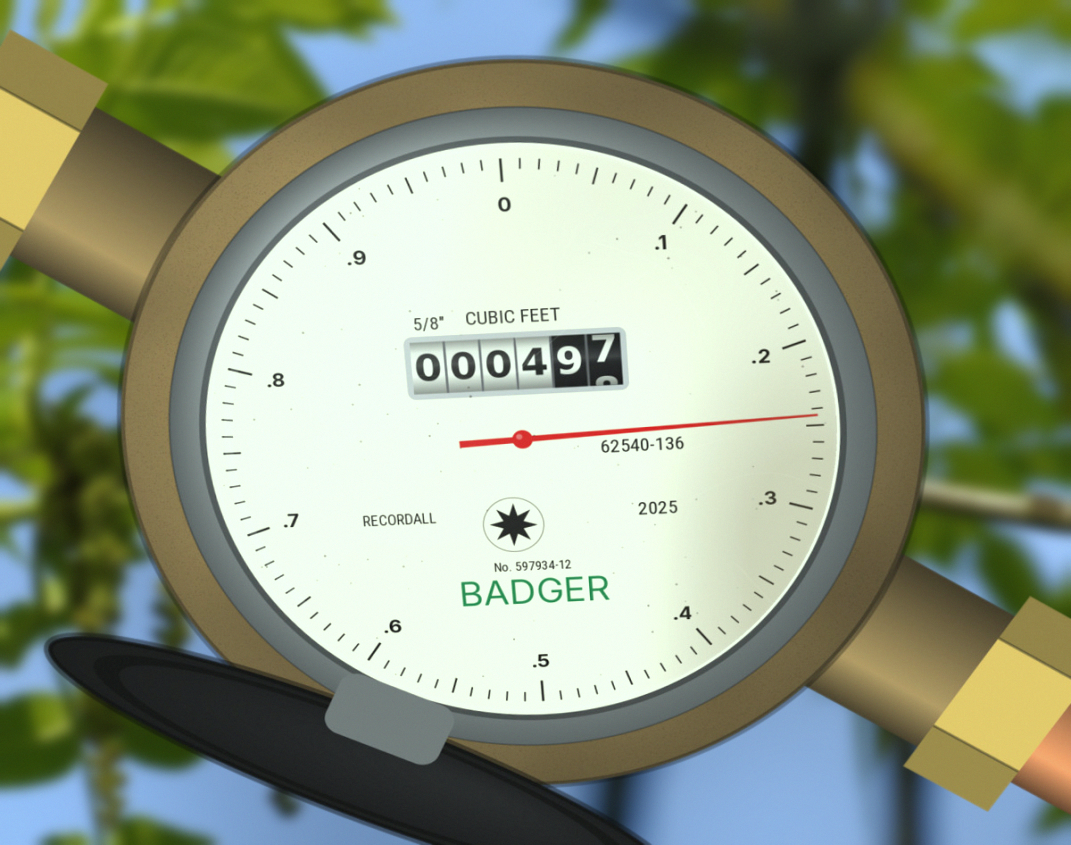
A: {"value": 497.24, "unit": "ft³"}
